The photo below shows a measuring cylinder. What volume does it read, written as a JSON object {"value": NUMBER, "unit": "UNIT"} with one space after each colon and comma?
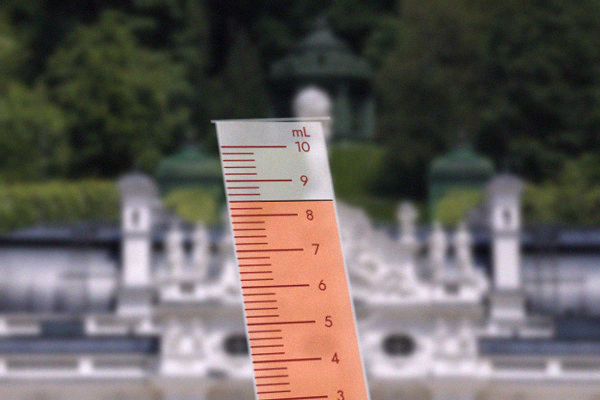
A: {"value": 8.4, "unit": "mL"}
